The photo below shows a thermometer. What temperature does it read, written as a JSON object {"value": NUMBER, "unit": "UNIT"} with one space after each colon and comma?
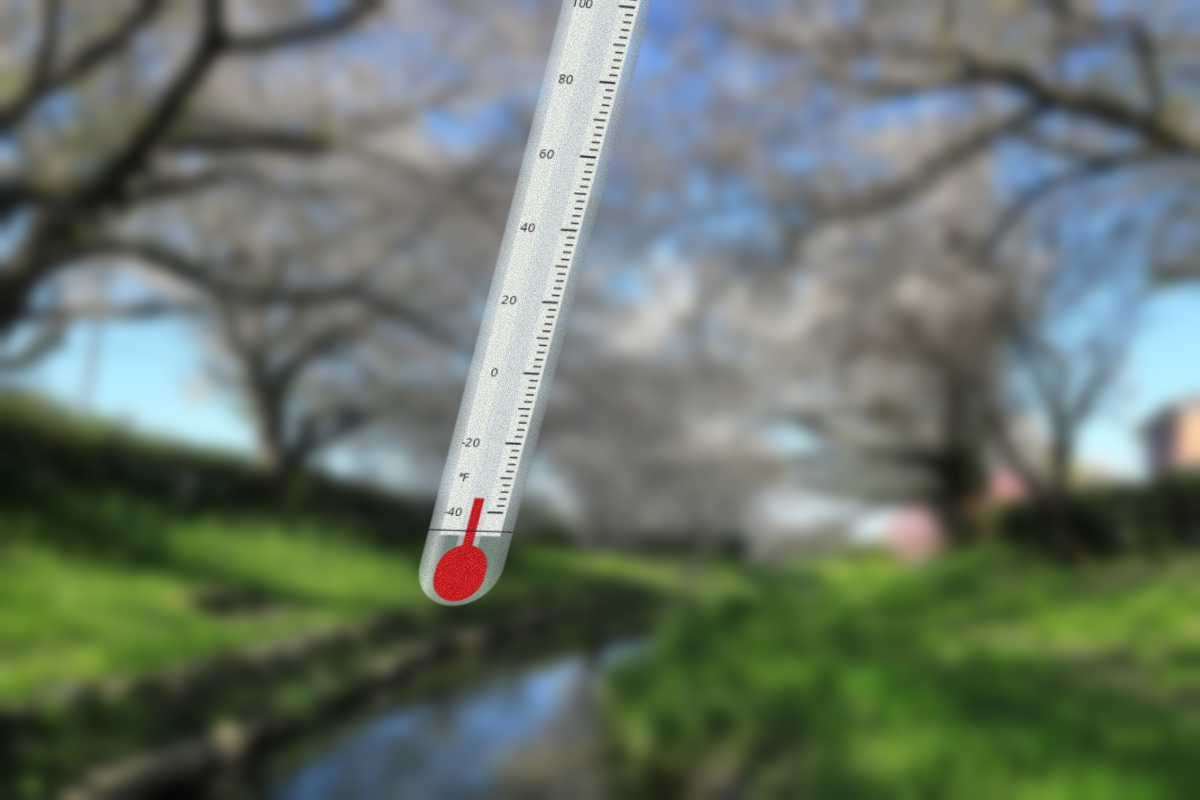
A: {"value": -36, "unit": "°F"}
